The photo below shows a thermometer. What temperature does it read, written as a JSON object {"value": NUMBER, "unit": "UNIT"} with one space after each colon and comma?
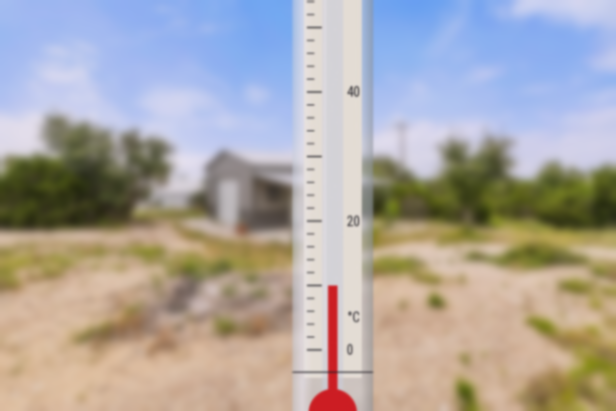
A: {"value": 10, "unit": "°C"}
